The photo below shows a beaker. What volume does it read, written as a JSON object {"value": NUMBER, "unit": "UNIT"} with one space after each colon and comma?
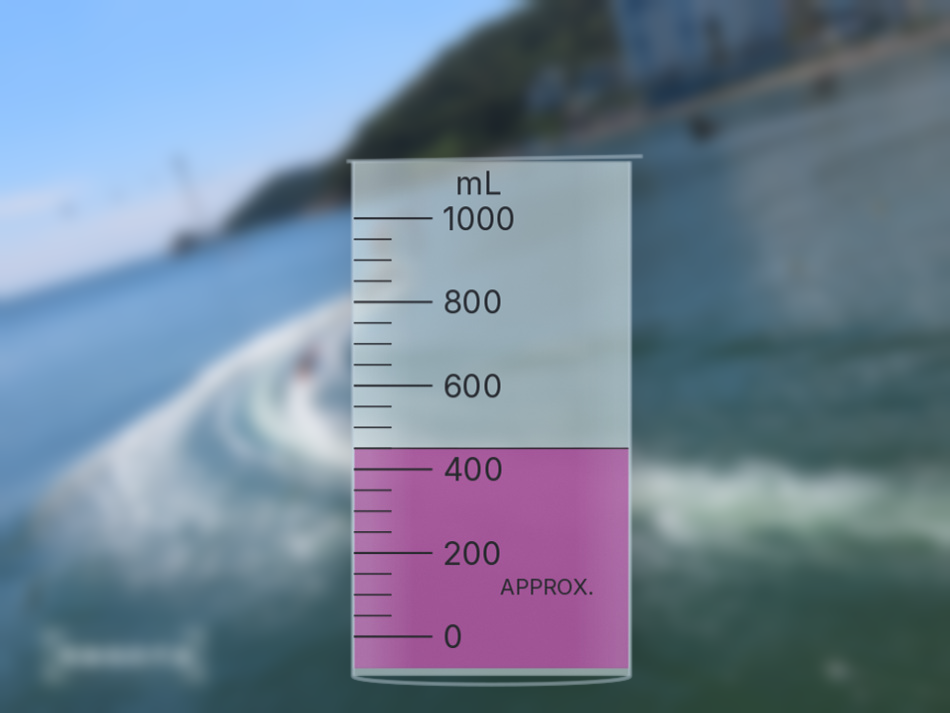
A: {"value": 450, "unit": "mL"}
